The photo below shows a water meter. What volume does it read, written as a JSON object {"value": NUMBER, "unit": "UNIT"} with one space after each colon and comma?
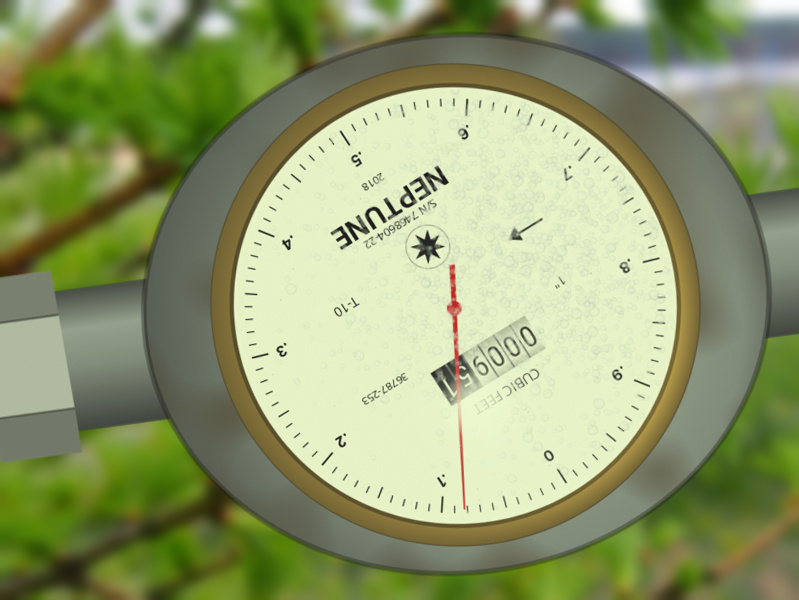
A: {"value": 951.08, "unit": "ft³"}
